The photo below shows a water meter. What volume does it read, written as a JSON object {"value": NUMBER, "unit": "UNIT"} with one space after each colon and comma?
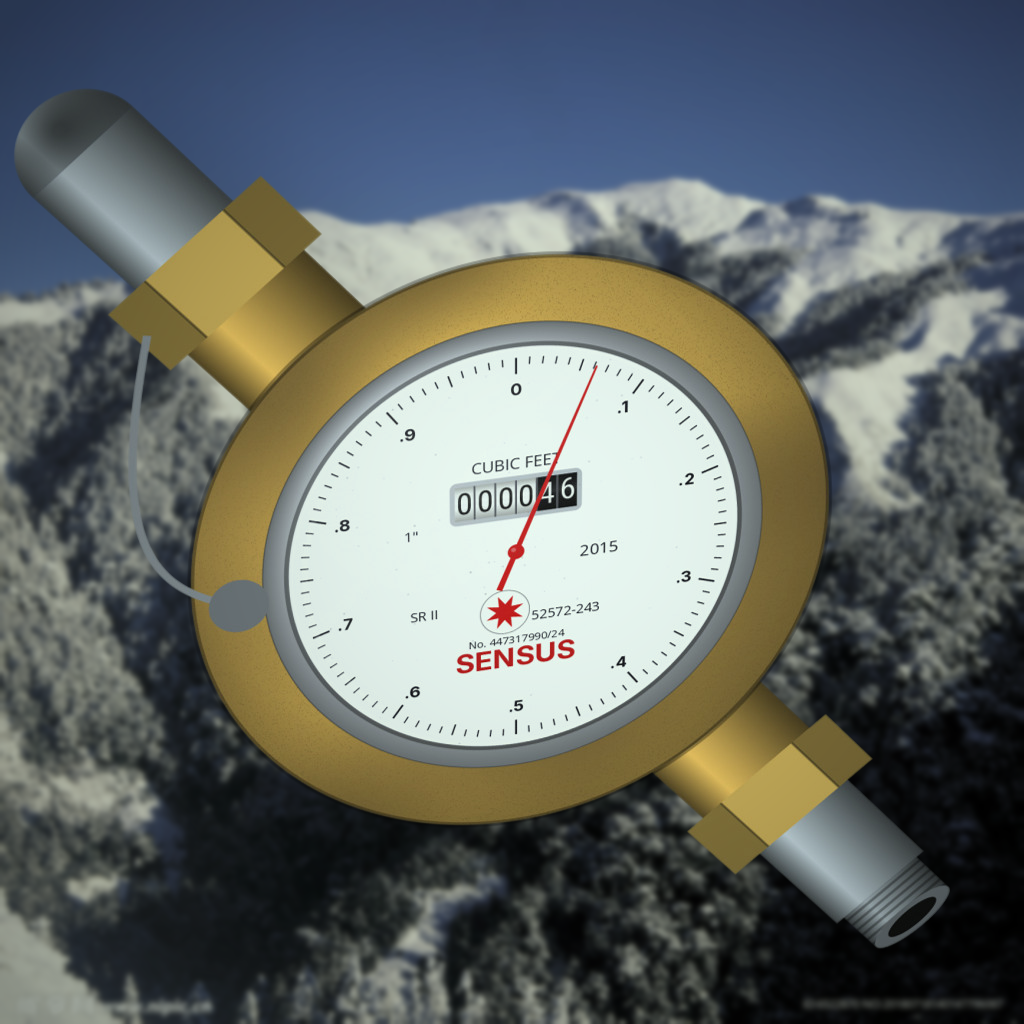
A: {"value": 46.06, "unit": "ft³"}
